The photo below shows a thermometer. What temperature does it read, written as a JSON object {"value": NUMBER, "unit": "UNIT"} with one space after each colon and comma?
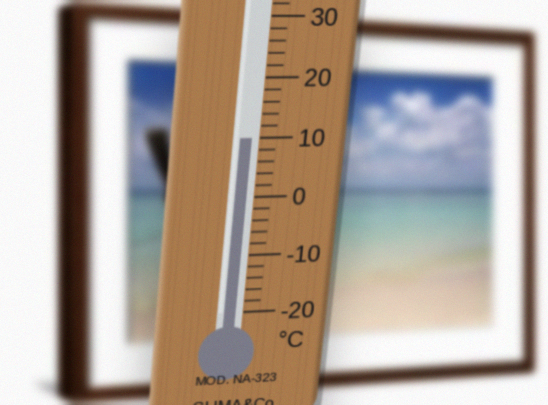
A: {"value": 10, "unit": "°C"}
